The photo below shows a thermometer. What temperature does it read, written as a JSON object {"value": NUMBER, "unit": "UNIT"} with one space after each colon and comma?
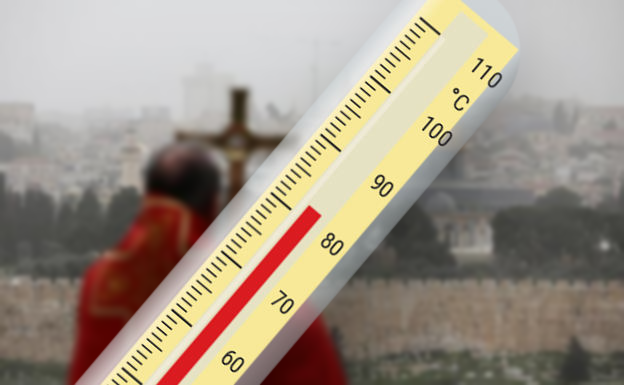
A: {"value": 82, "unit": "°C"}
